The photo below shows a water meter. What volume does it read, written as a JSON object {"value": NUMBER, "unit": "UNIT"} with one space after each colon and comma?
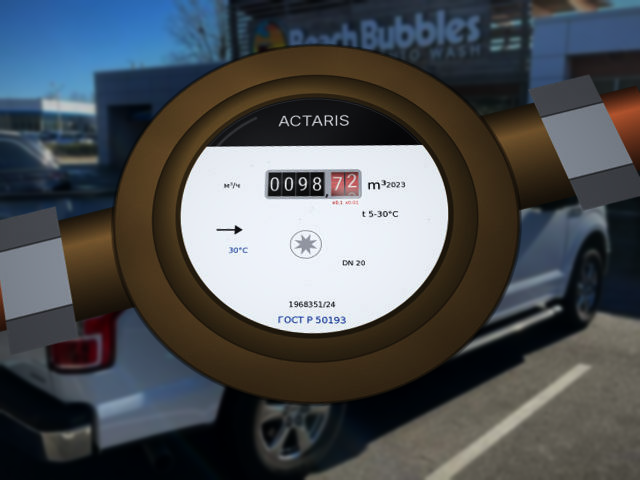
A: {"value": 98.72, "unit": "m³"}
